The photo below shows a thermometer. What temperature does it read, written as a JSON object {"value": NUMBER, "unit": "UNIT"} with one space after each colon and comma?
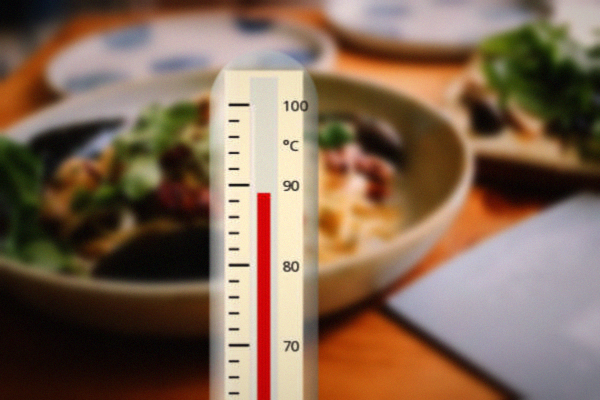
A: {"value": 89, "unit": "°C"}
